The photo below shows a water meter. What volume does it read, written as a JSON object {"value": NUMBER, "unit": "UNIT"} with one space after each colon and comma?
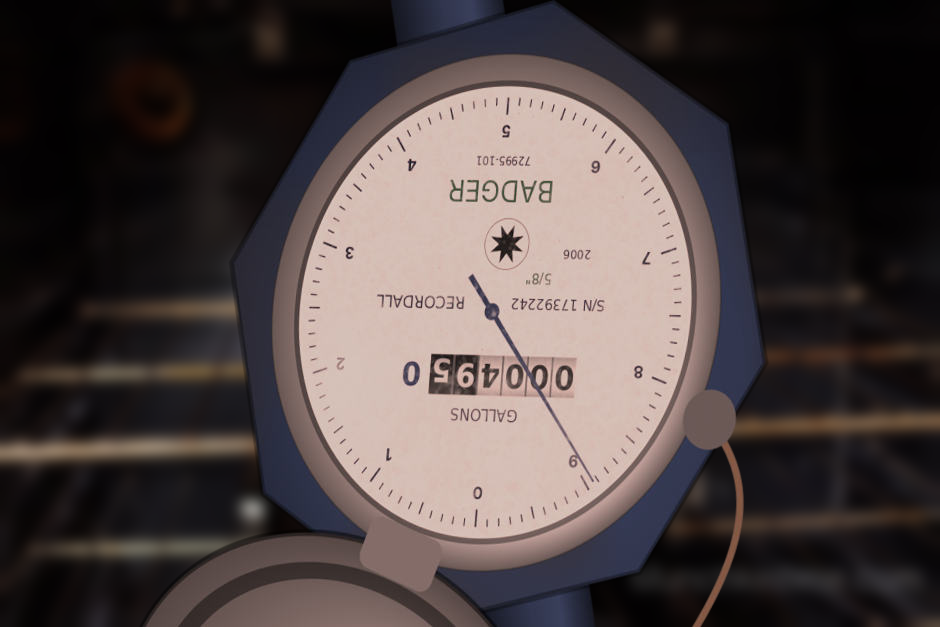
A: {"value": 4948.9, "unit": "gal"}
